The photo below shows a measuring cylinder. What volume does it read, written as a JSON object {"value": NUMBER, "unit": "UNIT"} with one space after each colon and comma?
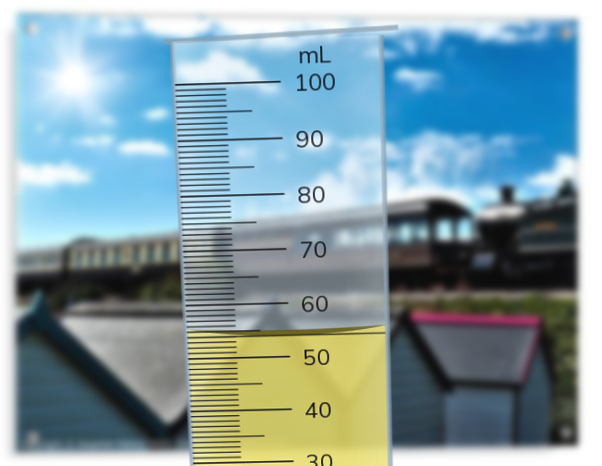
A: {"value": 54, "unit": "mL"}
